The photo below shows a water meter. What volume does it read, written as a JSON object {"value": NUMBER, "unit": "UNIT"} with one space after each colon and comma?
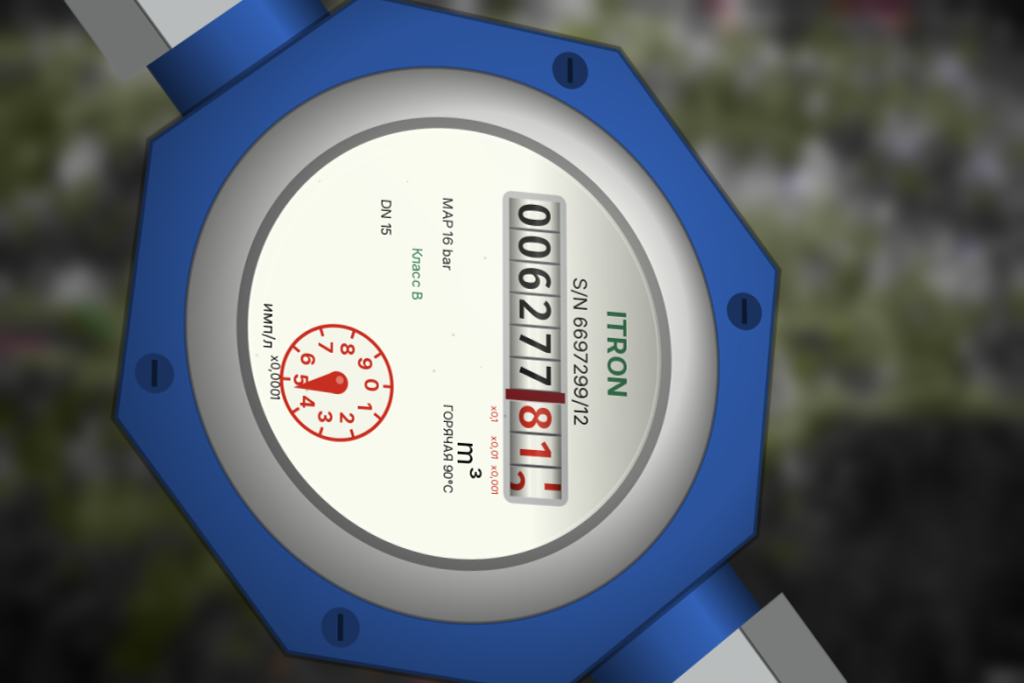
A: {"value": 6277.8114, "unit": "m³"}
